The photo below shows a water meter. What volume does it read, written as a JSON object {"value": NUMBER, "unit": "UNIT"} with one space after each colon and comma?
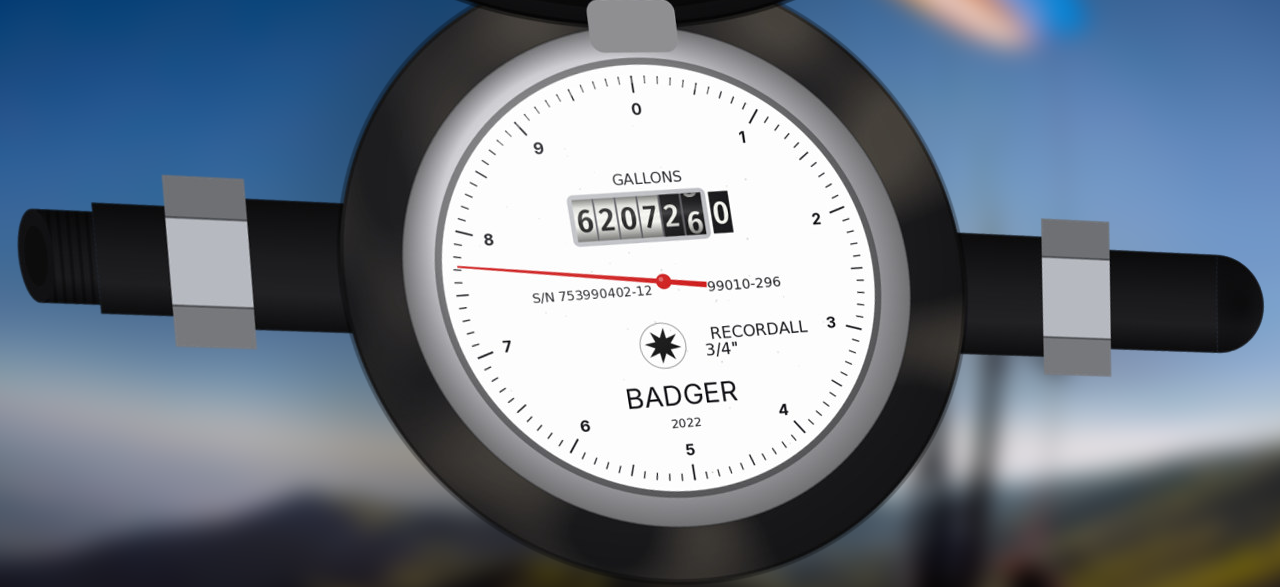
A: {"value": 6207257.7, "unit": "gal"}
